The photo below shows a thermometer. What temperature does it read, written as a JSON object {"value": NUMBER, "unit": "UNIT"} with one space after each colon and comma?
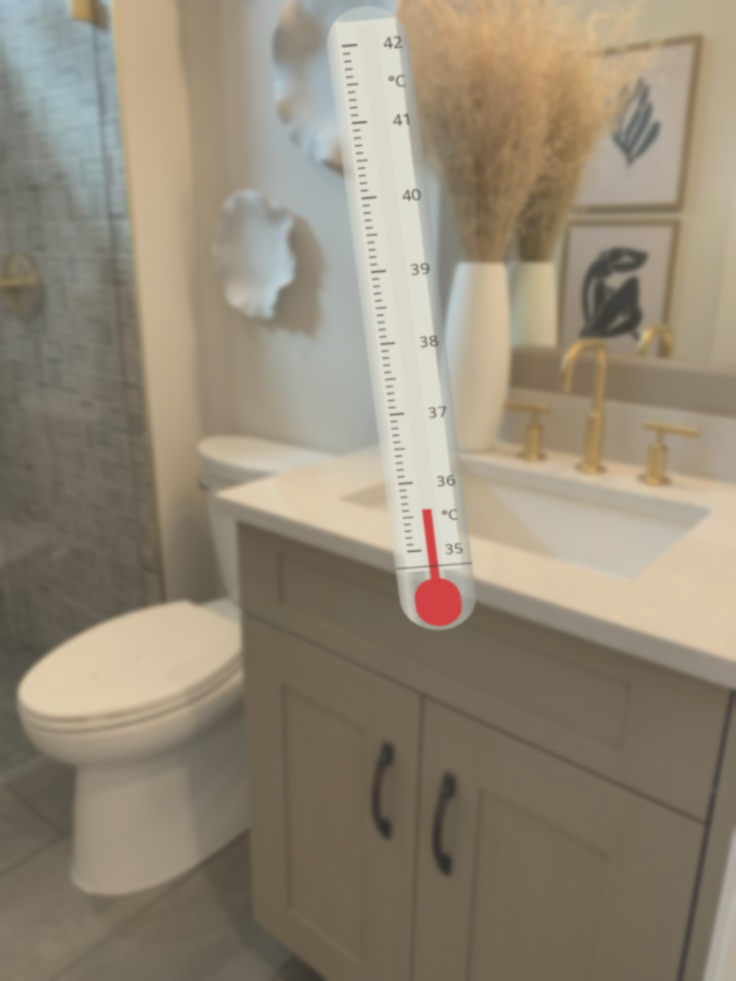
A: {"value": 35.6, "unit": "°C"}
